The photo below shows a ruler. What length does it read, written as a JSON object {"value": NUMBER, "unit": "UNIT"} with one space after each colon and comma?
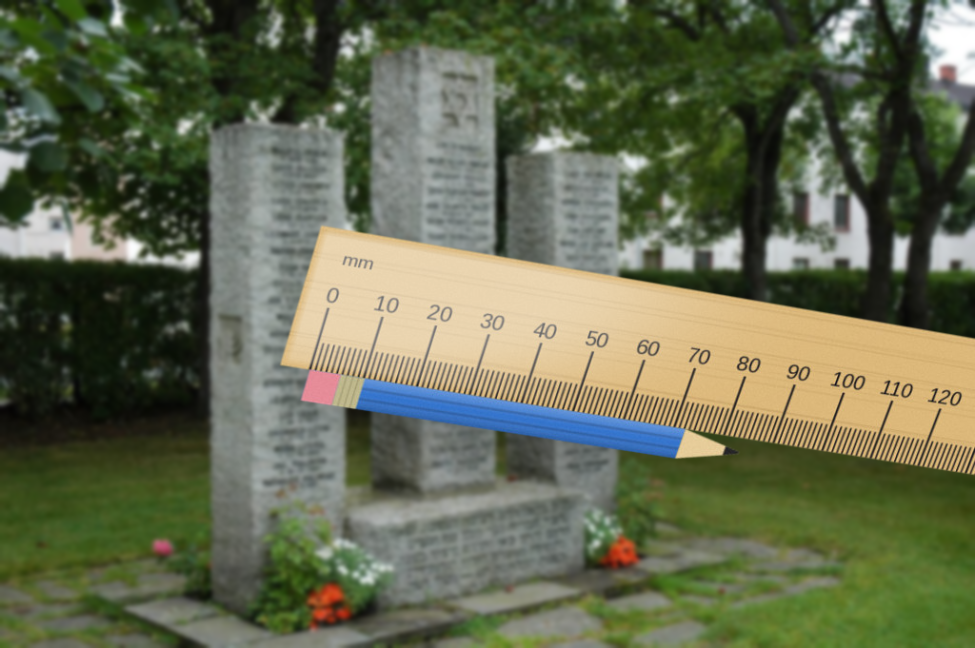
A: {"value": 84, "unit": "mm"}
